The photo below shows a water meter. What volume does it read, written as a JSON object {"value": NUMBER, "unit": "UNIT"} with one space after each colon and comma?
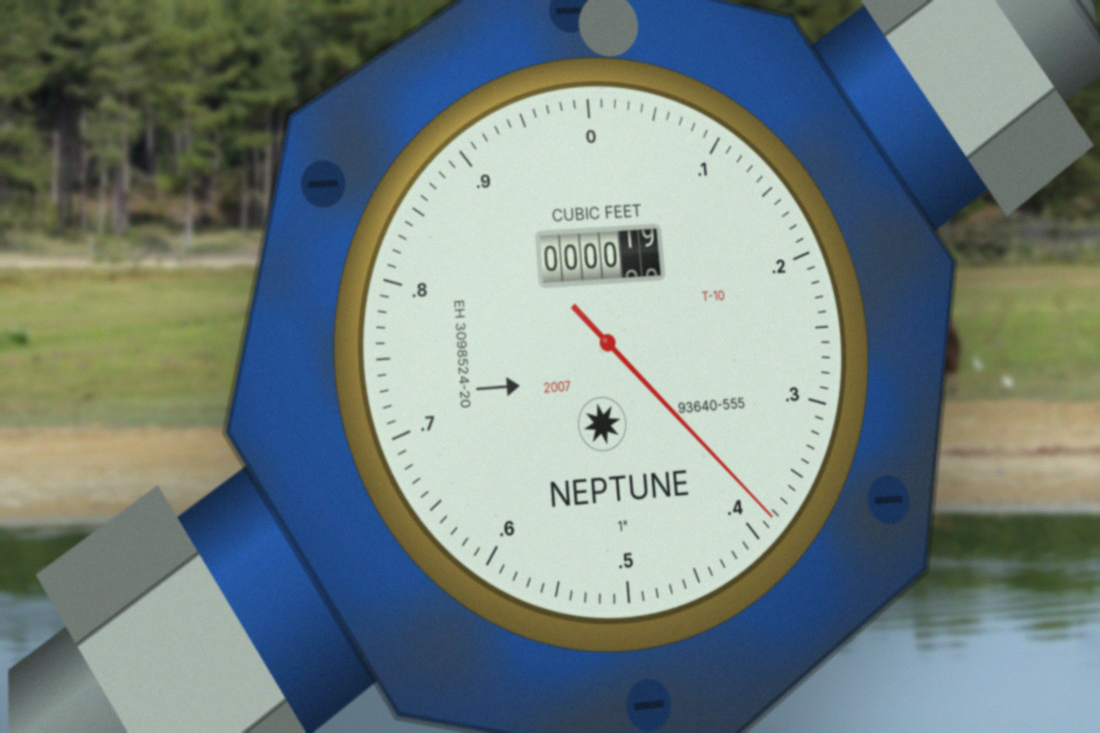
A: {"value": 19.38, "unit": "ft³"}
